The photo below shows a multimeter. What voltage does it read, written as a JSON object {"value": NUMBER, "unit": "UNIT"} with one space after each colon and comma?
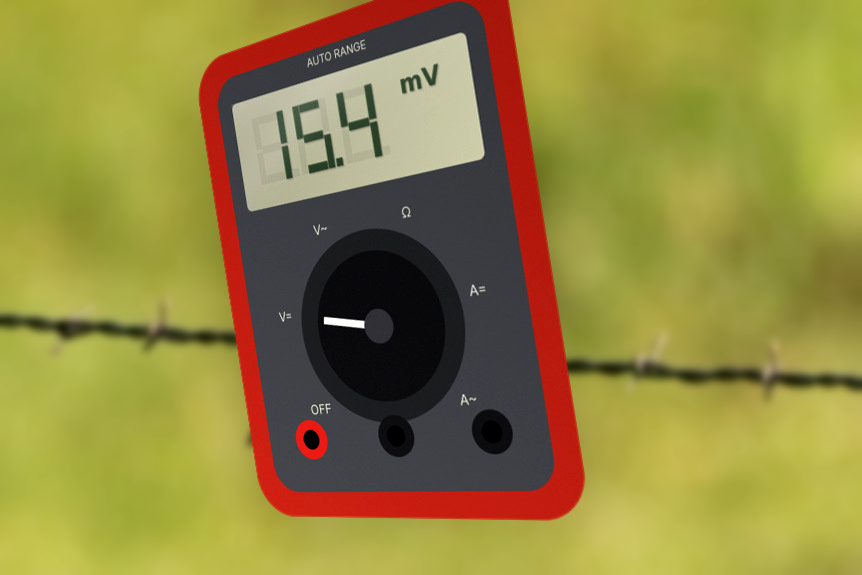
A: {"value": 15.4, "unit": "mV"}
